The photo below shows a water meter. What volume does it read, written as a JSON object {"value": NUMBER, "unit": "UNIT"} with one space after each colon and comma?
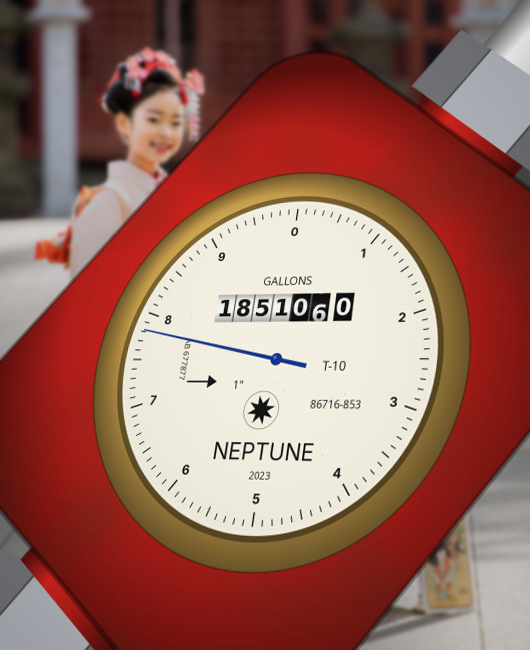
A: {"value": 1851057.8, "unit": "gal"}
